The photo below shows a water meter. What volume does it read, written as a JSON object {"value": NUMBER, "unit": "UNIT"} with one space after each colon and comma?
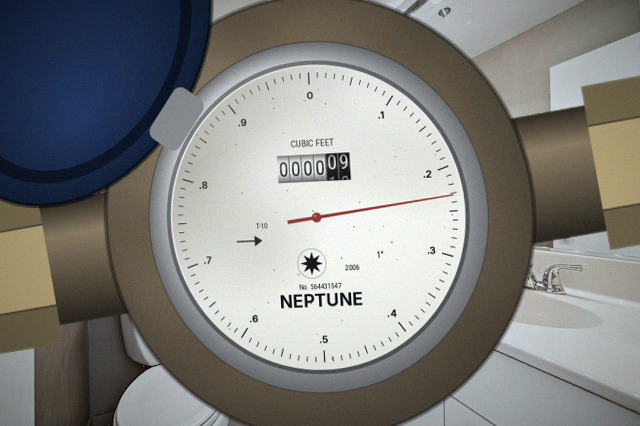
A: {"value": 9.23, "unit": "ft³"}
